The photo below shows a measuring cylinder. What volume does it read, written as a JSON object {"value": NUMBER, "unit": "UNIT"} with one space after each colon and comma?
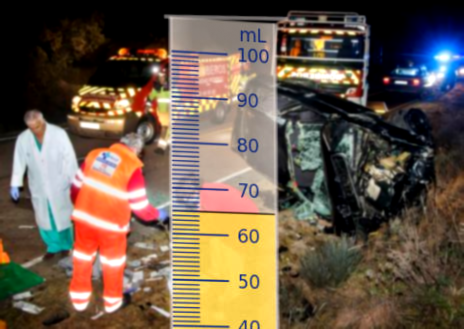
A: {"value": 65, "unit": "mL"}
